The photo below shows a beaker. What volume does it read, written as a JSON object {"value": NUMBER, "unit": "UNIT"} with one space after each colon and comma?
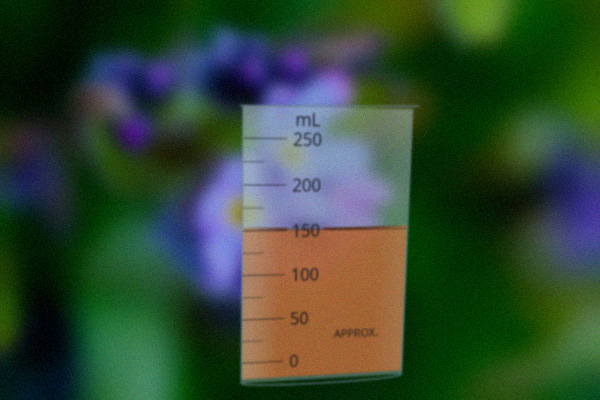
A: {"value": 150, "unit": "mL"}
